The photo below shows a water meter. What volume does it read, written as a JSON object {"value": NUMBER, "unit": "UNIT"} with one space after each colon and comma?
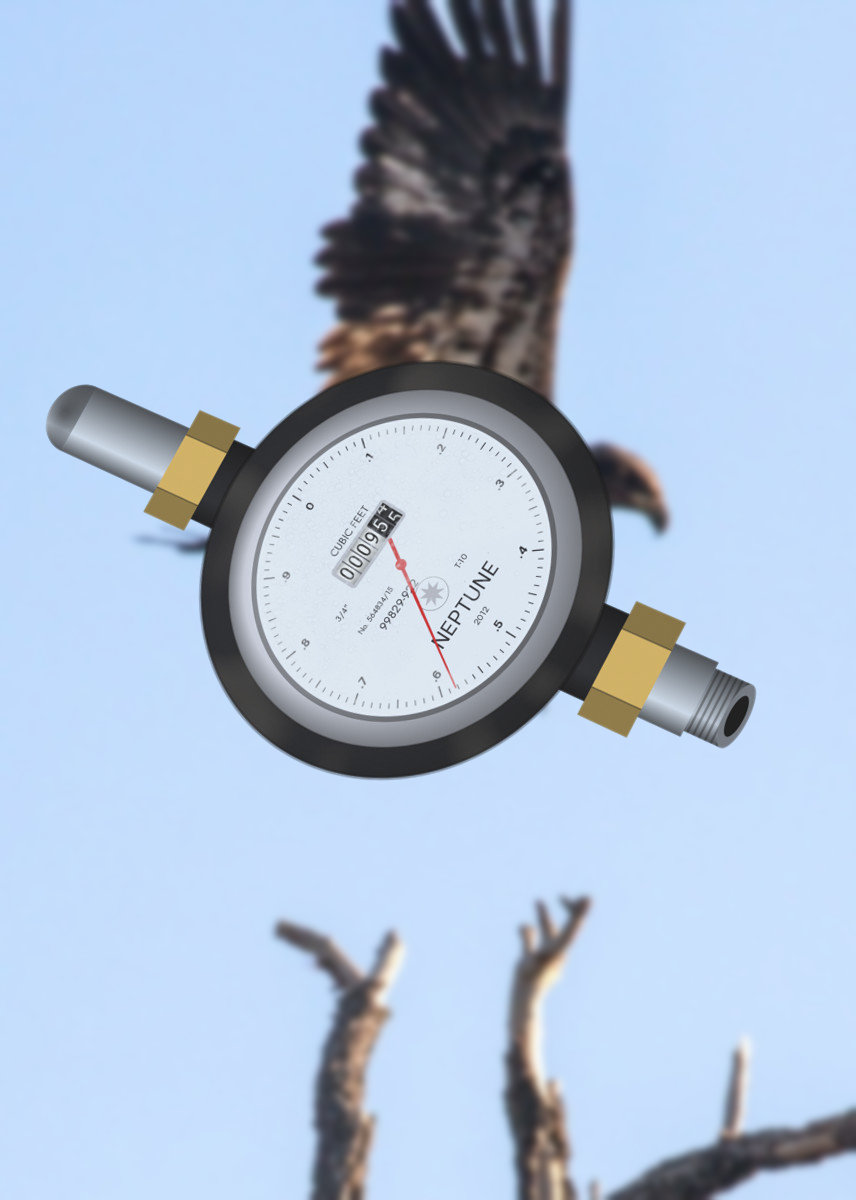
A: {"value": 954.58, "unit": "ft³"}
